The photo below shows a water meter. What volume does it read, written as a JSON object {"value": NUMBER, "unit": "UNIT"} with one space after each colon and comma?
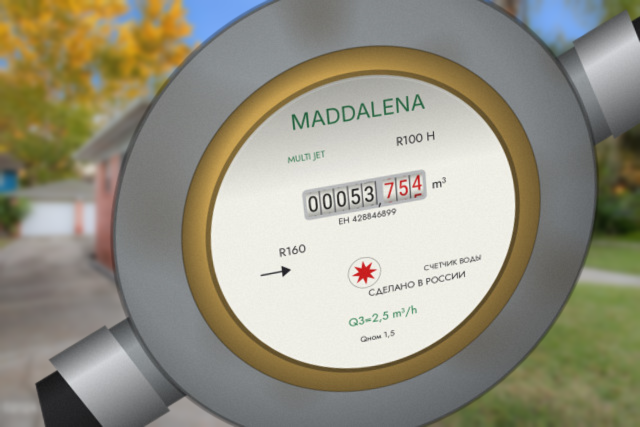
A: {"value": 53.754, "unit": "m³"}
